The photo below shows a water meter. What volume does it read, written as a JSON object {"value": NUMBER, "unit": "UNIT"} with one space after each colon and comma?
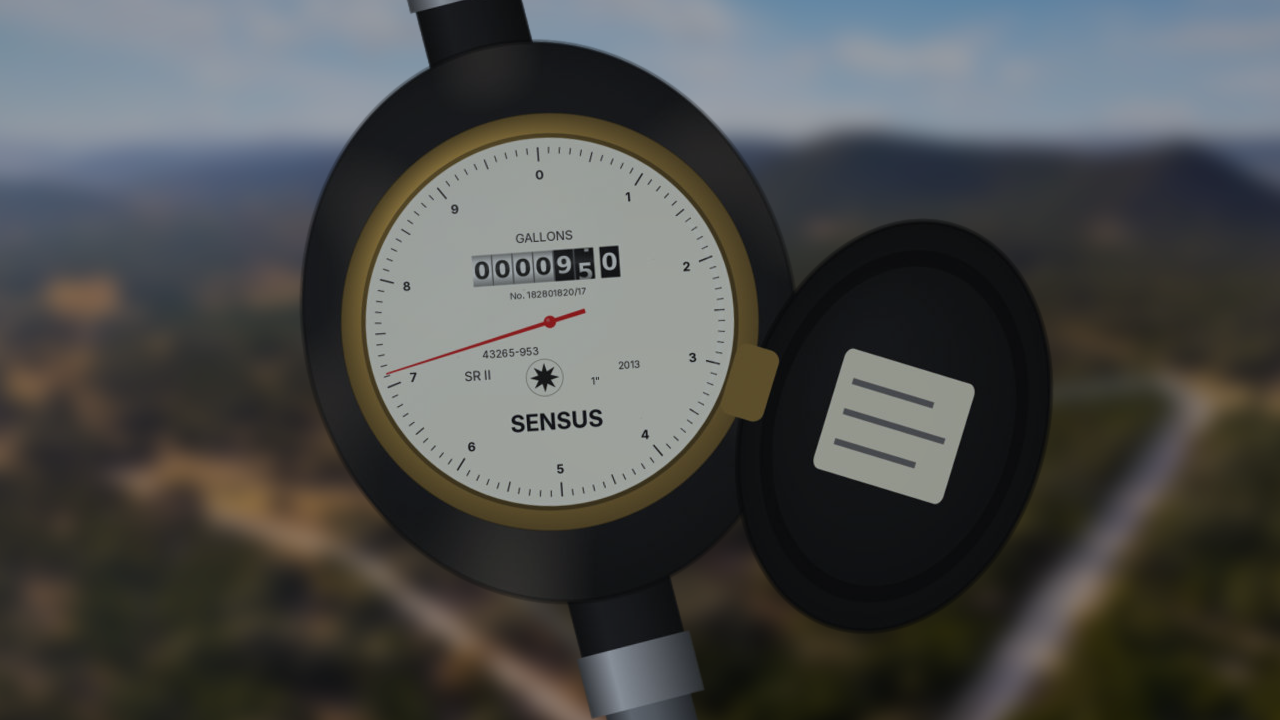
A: {"value": 947.1, "unit": "gal"}
